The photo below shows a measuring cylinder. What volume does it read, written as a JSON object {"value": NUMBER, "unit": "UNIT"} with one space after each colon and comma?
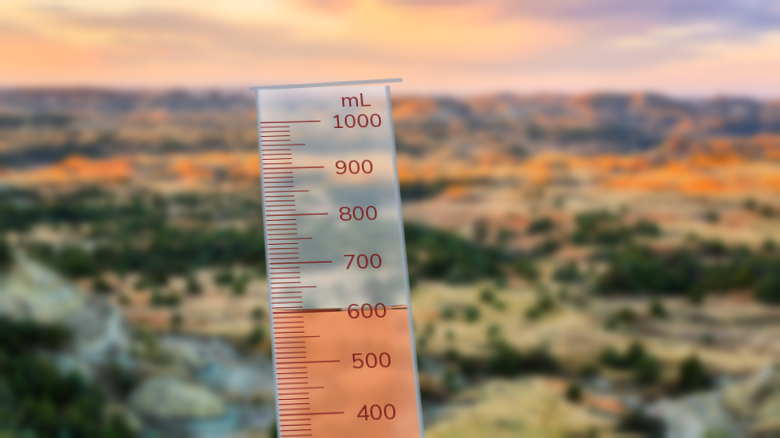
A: {"value": 600, "unit": "mL"}
